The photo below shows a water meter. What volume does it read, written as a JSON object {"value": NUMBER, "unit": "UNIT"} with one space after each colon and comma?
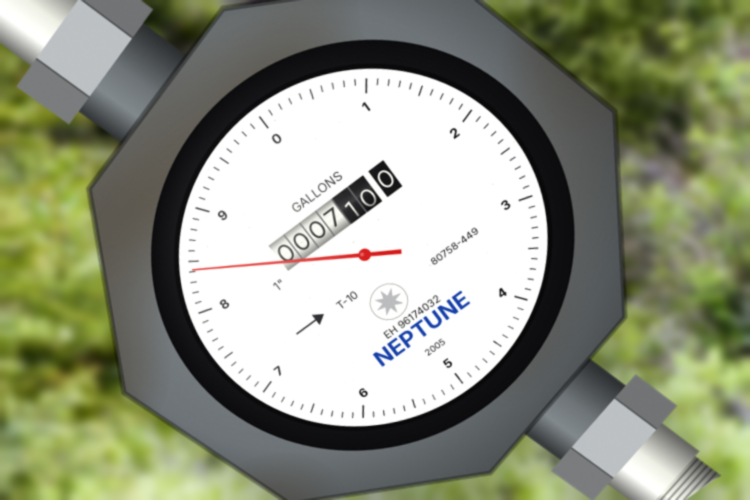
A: {"value": 7098.4, "unit": "gal"}
